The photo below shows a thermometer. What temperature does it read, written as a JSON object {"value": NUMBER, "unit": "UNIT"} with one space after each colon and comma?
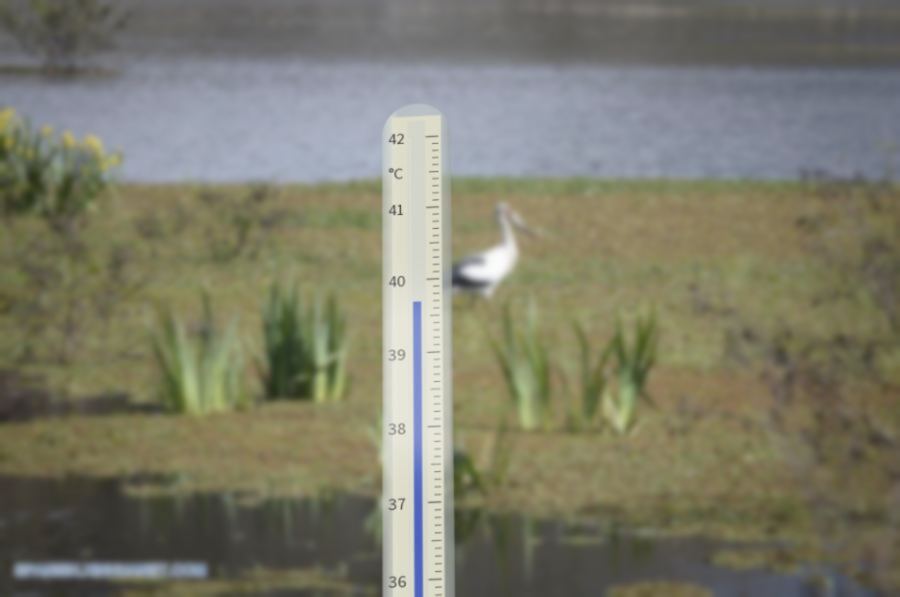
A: {"value": 39.7, "unit": "°C"}
